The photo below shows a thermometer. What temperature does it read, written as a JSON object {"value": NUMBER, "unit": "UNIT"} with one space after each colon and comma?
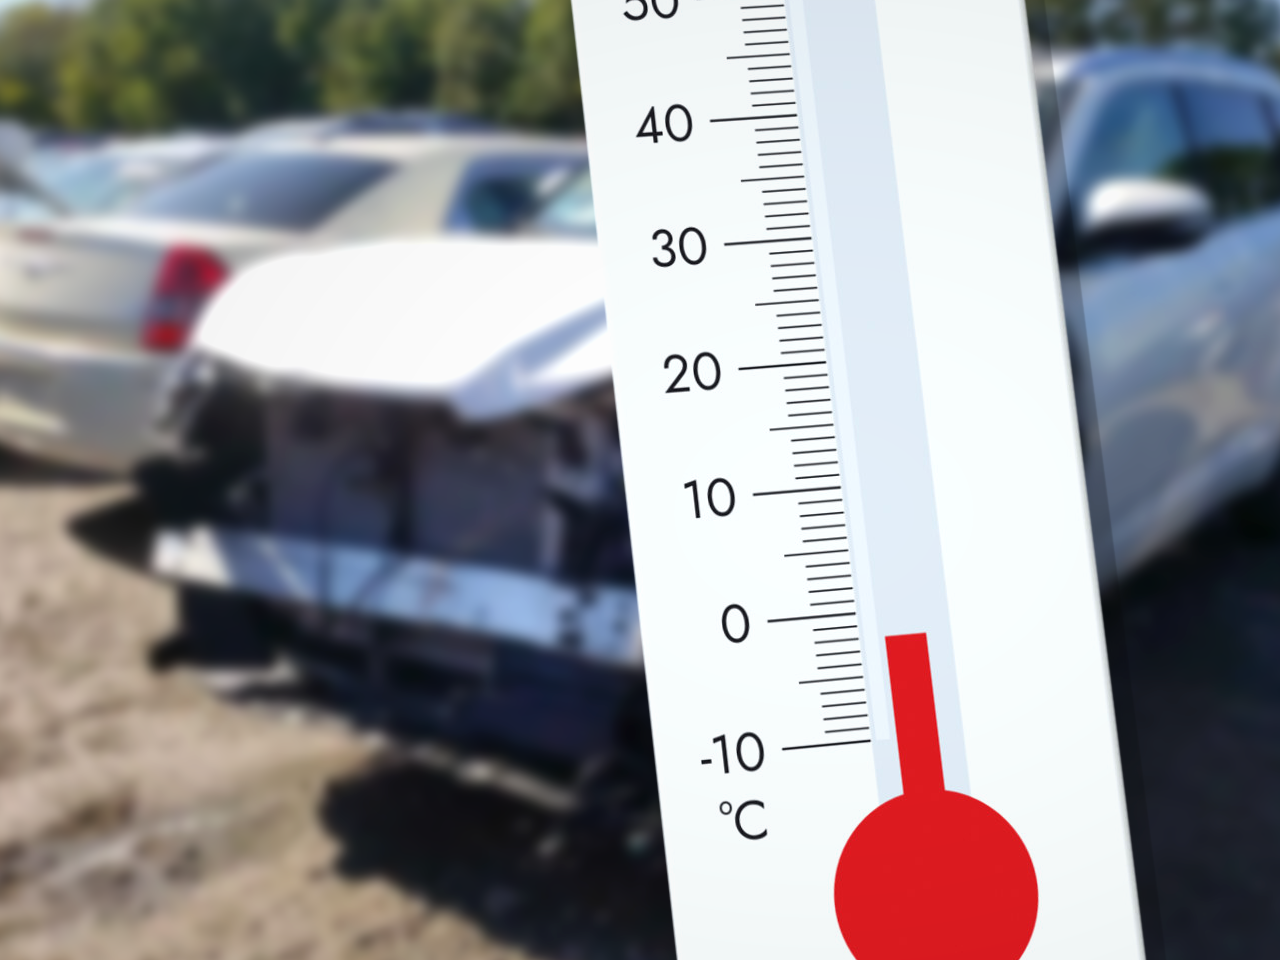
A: {"value": -2, "unit": "°C"}
